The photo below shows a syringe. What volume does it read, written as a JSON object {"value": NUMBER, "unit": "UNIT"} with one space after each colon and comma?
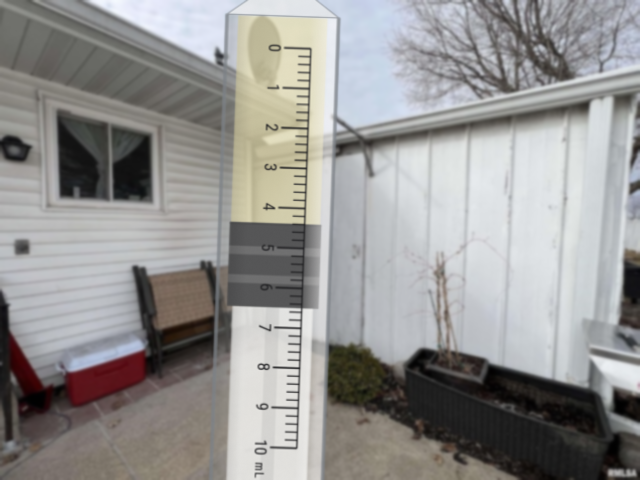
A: {"value": 4.4, "unit": "mL"}
